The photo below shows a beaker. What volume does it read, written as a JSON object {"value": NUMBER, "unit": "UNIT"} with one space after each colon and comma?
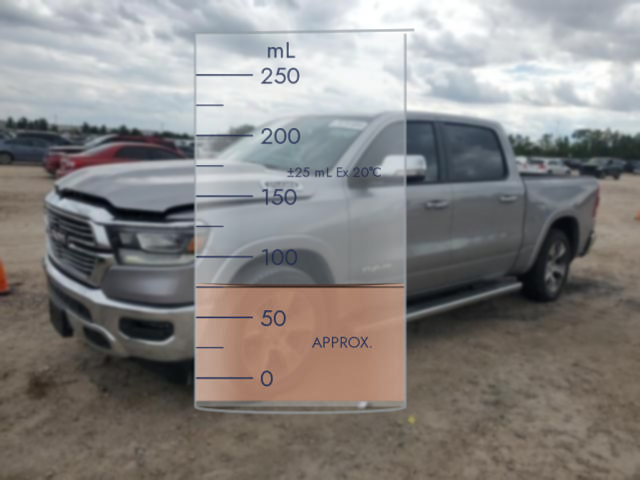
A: {"value": 75, "unit": "mL"}
